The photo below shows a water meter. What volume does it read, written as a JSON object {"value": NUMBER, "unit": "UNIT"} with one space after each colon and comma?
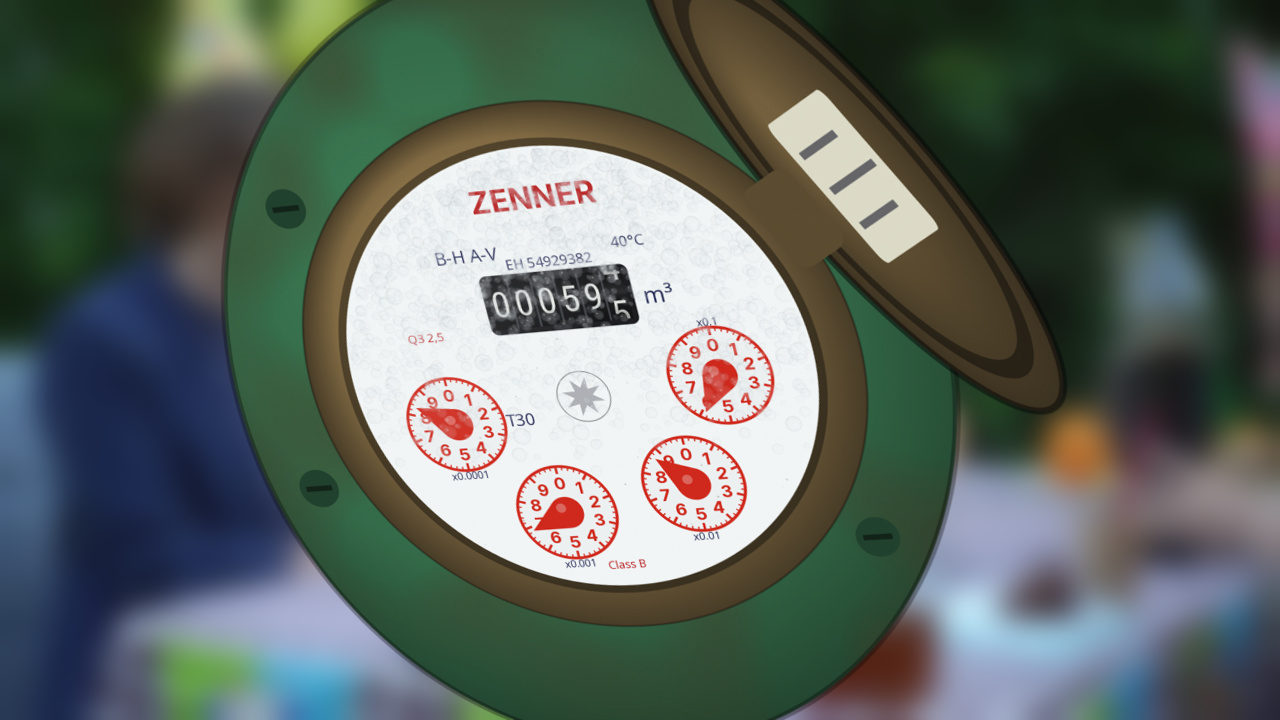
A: {"value": 594.5868, "unit": "m³"}
